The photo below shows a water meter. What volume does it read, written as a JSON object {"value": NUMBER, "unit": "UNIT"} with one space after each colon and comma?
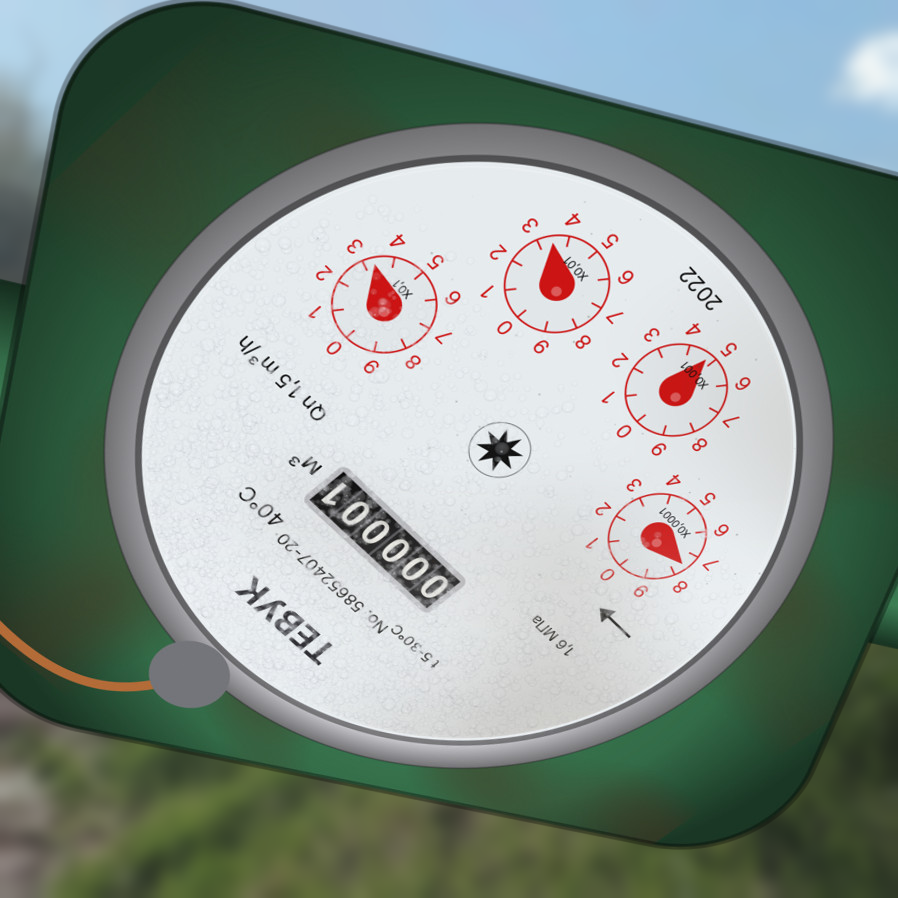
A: {"value": 1.3347, "unit": "m³"}
